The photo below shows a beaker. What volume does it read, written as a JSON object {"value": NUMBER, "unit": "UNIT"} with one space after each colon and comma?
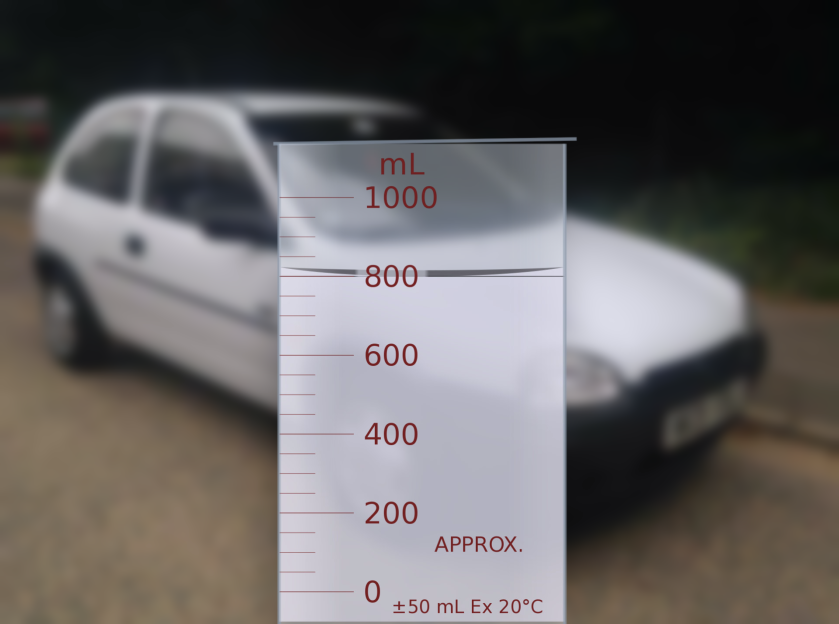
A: {"value": 800, "unit": "mL"}
